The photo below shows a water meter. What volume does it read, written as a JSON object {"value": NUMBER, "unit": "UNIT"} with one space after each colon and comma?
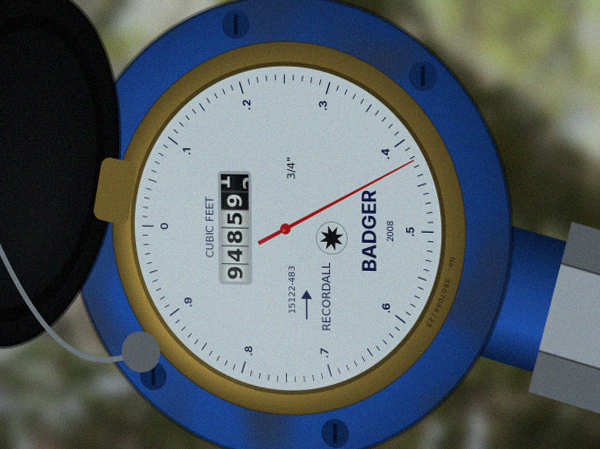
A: {"value": 948591.42, "unit": "ft³"}
